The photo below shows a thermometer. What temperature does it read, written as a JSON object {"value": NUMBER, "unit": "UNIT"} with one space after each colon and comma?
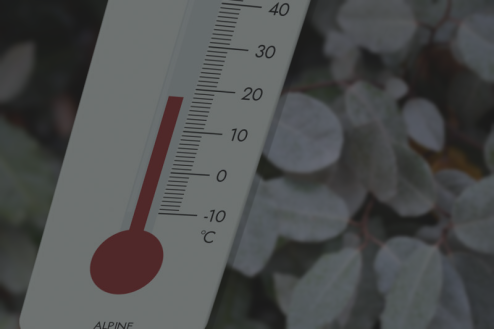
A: {"value": 18, "unit": "°C"}
